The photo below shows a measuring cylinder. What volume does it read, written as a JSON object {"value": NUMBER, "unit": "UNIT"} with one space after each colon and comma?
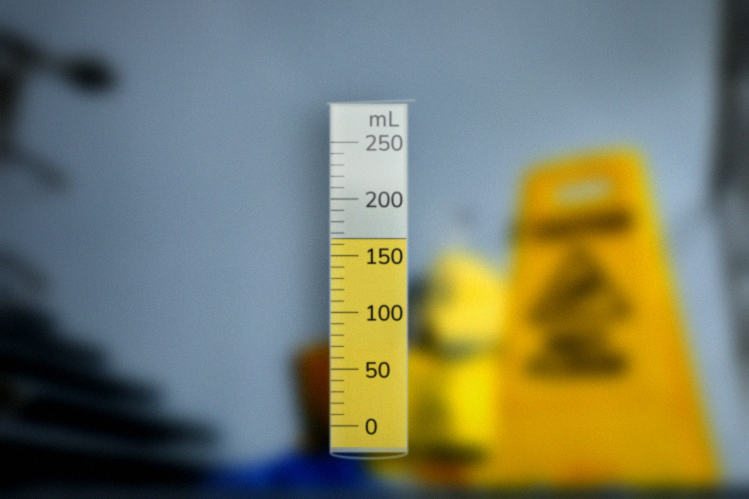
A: {"value": 165, "unit": "mL"}
